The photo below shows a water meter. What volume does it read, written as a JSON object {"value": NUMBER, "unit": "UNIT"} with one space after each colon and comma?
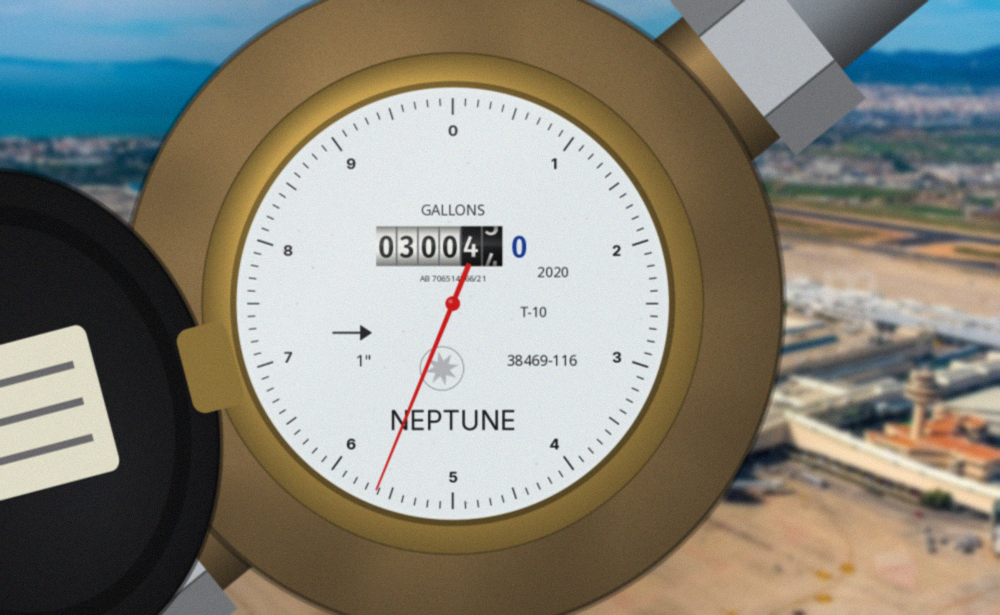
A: {"value": 300435.6, "unit": "gal"}
